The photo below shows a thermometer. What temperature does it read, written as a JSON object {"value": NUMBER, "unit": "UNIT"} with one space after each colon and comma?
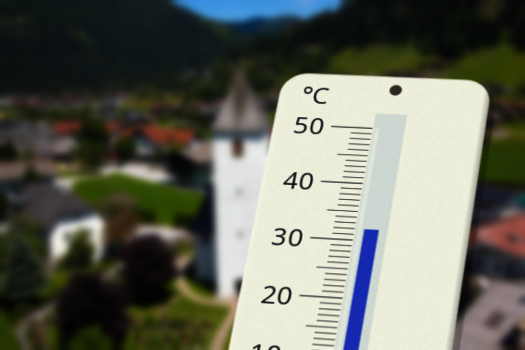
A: {"value": 32, "unit": "°C"}
